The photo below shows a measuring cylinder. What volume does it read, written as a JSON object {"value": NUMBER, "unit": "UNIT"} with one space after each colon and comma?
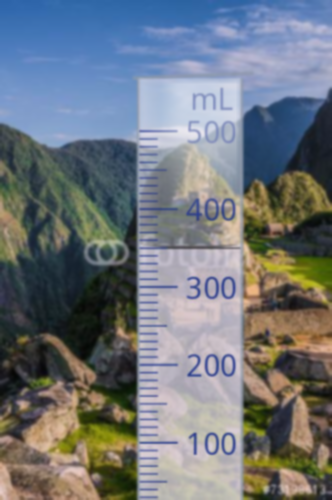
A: {"value": 350, "unit": "mL"}
